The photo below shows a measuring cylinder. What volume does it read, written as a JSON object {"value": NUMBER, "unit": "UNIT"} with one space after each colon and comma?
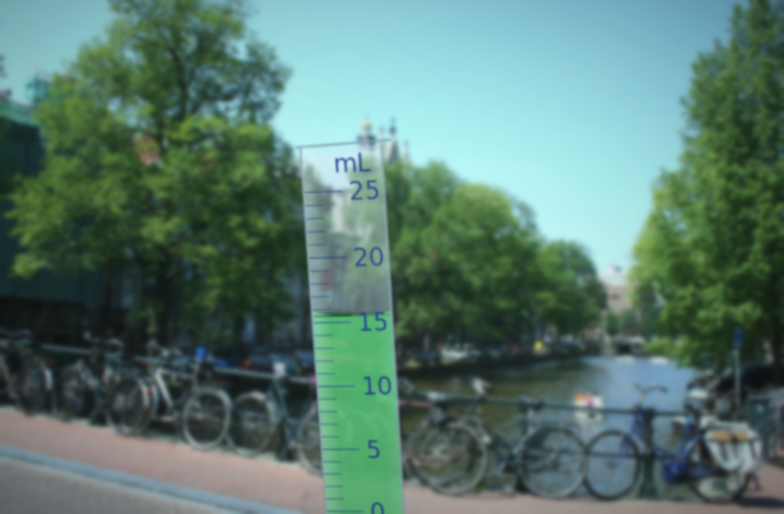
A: {"value": 15.5, "unit": "mL"}
